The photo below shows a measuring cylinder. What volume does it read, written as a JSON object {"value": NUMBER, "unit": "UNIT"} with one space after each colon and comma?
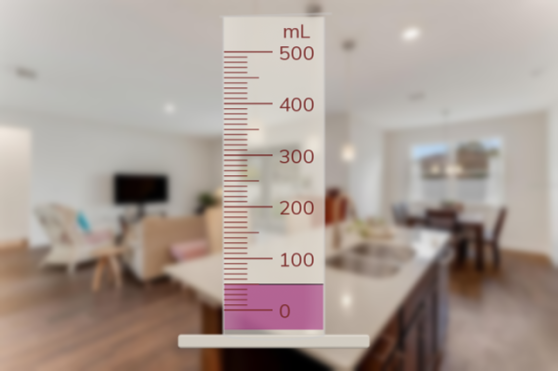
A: {"value": 50, "unit": "mL"}
